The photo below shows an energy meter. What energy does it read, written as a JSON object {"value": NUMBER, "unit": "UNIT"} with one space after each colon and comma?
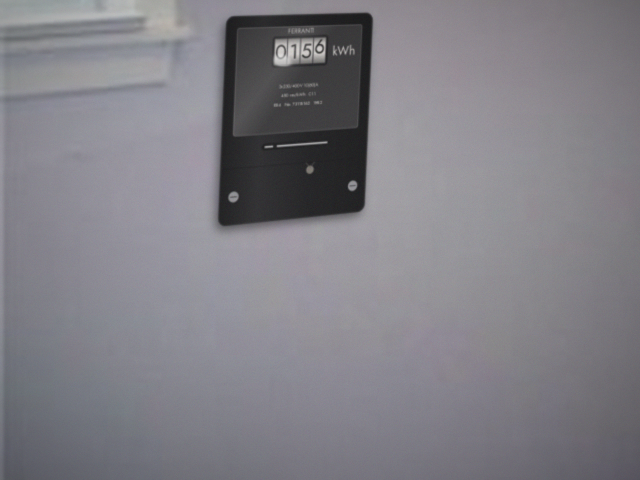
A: {"value": 156, "unit": "kWh"}
